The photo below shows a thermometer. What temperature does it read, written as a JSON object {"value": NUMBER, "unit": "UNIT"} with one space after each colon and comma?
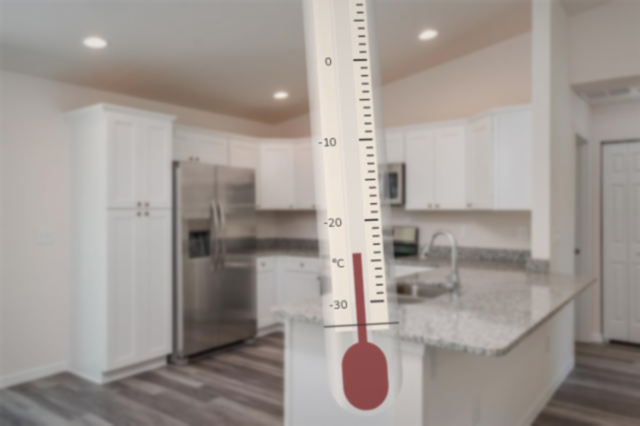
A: {"value": -24, "unit": "°C"}
